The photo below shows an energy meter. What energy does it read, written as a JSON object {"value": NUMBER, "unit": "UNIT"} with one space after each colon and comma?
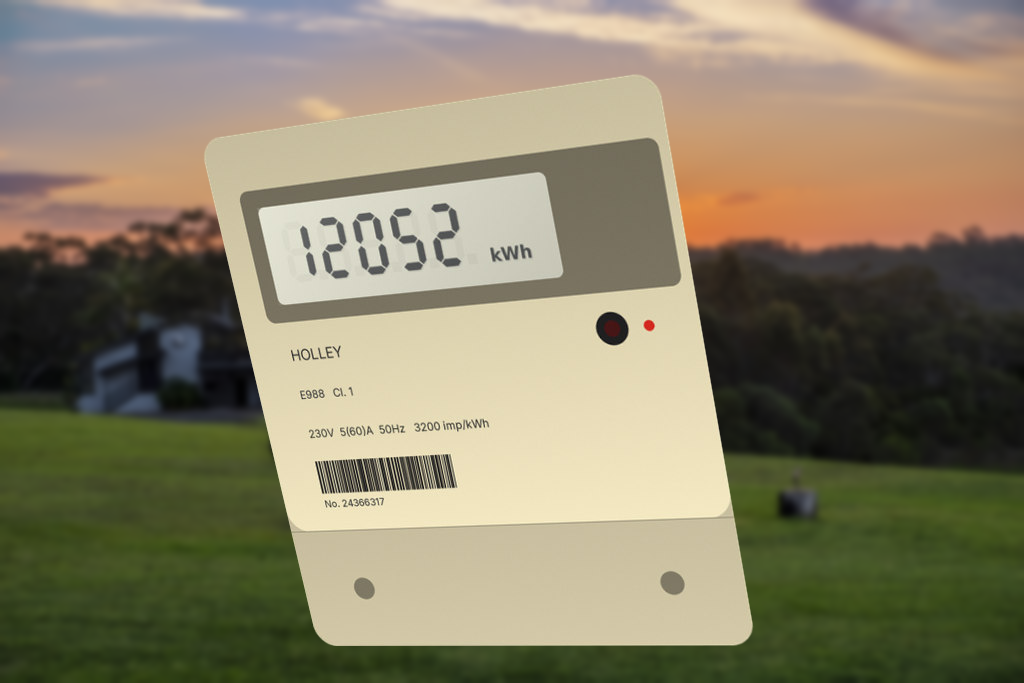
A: {"value": 12052, "unit": "kWh"}
